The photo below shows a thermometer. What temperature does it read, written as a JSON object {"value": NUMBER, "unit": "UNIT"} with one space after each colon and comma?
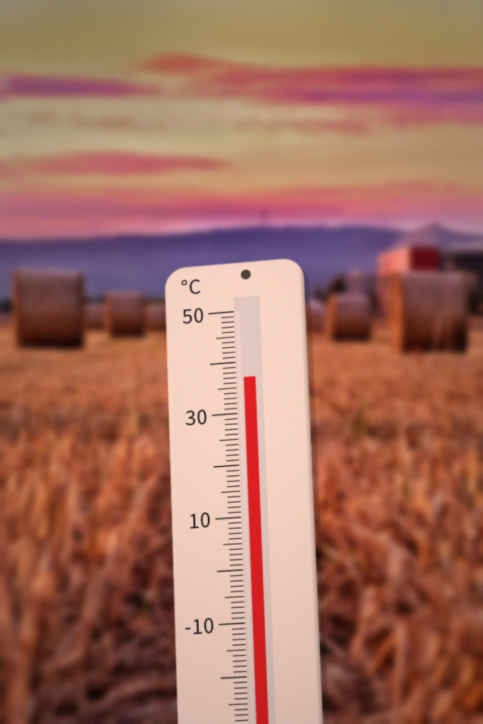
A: {"value": 37, "unit": "°C"}
